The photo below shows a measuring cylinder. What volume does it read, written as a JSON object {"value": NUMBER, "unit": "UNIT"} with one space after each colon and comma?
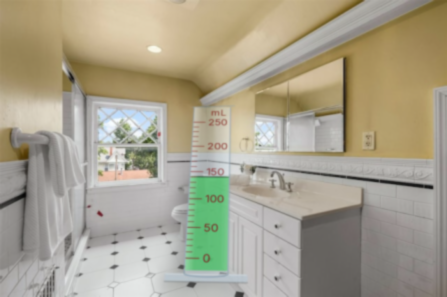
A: {"value": 140, "unit": "mL"}
